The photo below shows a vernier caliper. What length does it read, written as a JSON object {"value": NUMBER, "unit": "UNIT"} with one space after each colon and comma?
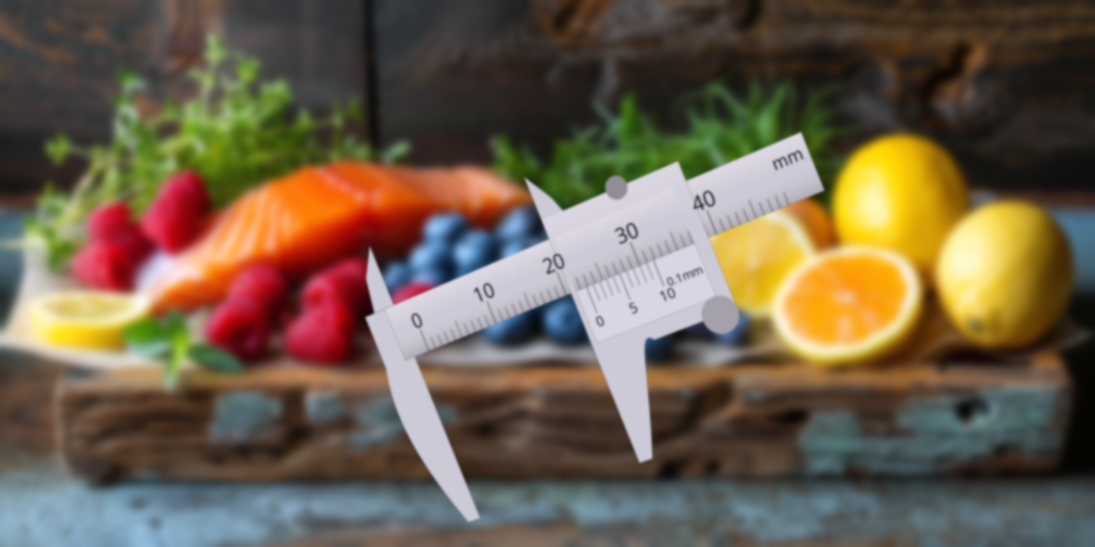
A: {"value": 22.8, "unit": "mm"}
